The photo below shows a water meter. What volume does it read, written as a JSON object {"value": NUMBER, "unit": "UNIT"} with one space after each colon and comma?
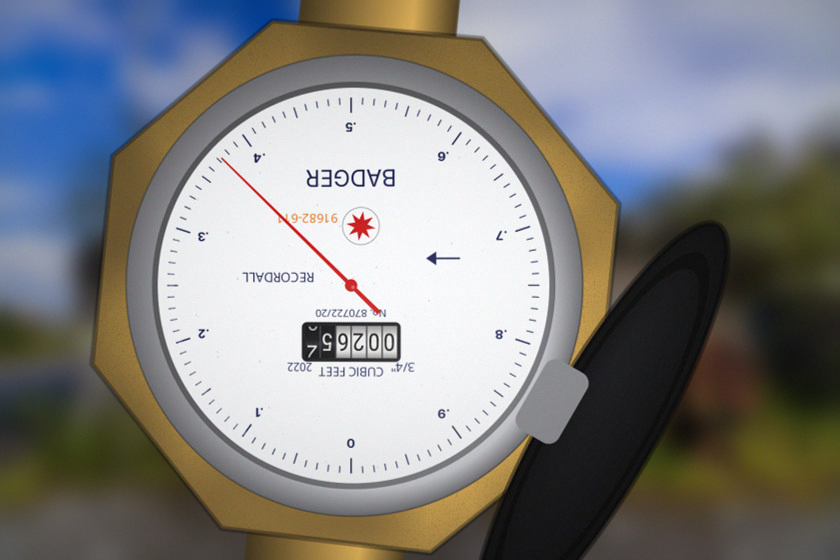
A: {"value": 2652.37, "unit": "ft³"}
